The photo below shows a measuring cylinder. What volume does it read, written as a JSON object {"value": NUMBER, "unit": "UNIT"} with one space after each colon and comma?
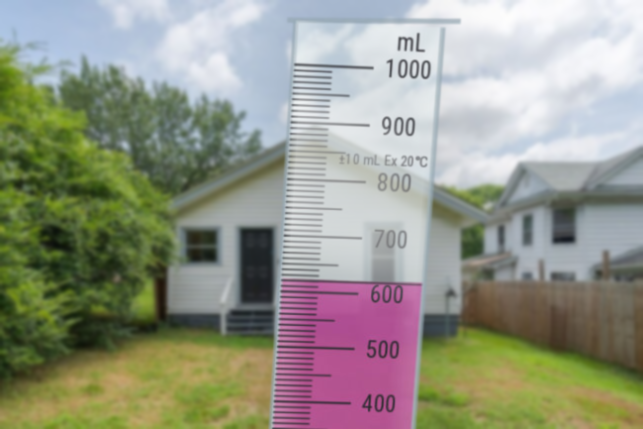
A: {"value": 620, "unit": "mL"}
